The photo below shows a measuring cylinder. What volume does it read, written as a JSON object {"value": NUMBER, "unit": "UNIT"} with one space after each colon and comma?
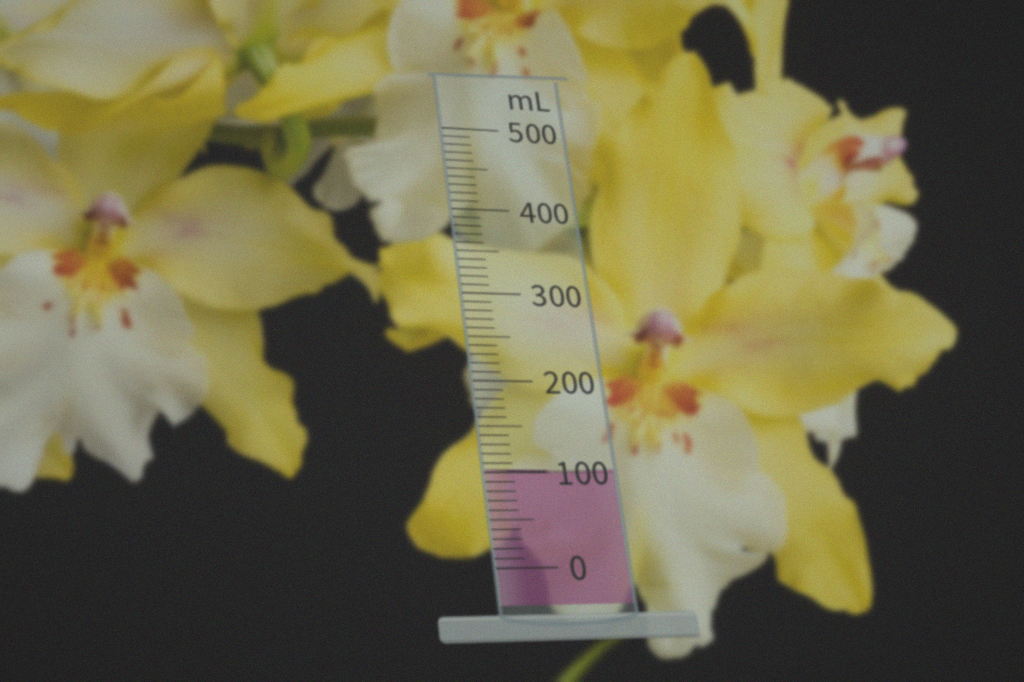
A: {"value": 100, "unit": "mL"}
